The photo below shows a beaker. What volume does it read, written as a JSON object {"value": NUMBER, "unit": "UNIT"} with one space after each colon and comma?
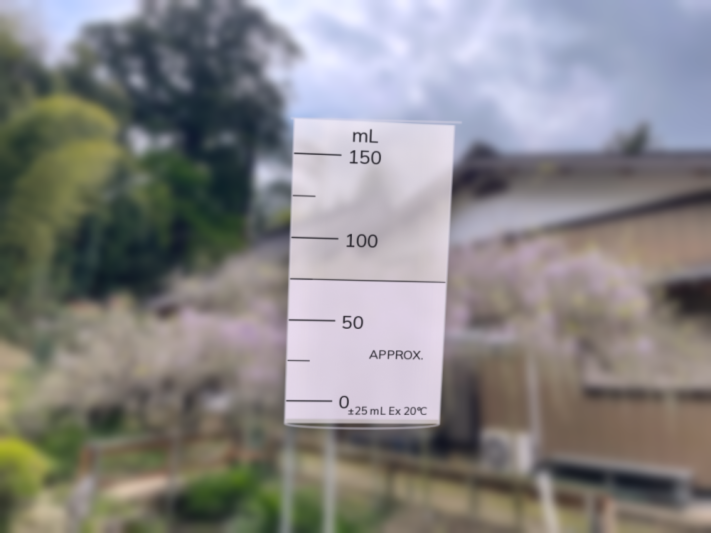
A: {"value": 75, "unit": "mL"}
